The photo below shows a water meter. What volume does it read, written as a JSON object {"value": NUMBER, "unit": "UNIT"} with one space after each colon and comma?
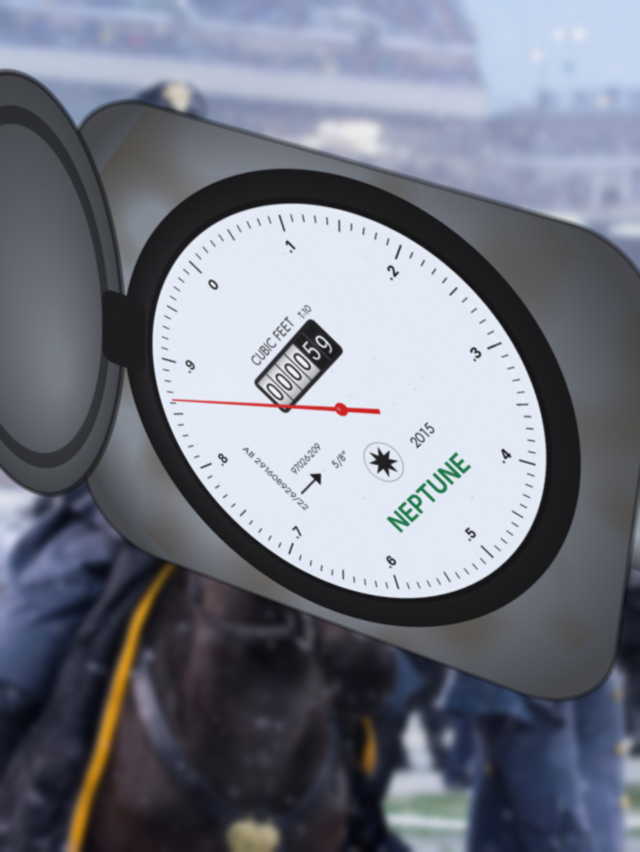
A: {"value": 58.86, "unit": "ft³"}
